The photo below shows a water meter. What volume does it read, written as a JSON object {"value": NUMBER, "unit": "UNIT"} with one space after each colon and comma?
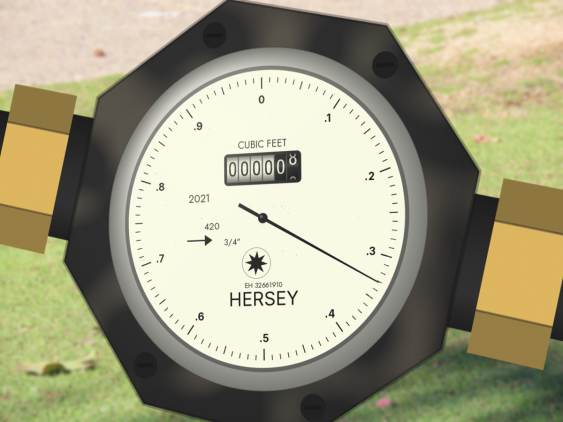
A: {"value": 8.33, "unit": "ft³"}
